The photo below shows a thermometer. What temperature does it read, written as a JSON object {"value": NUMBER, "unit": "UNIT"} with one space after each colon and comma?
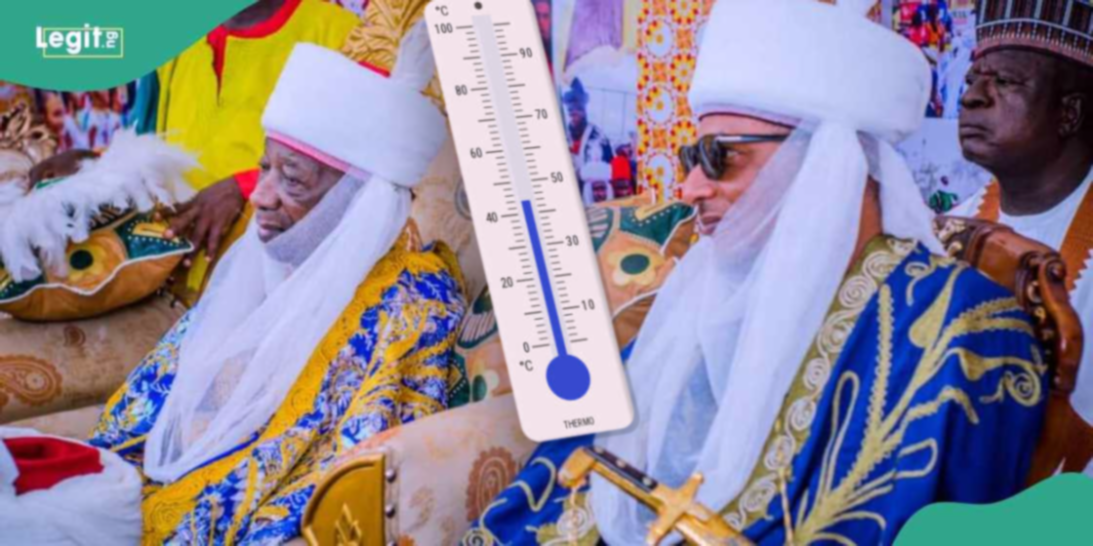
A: {"value": 44, "unit": "°C"}
